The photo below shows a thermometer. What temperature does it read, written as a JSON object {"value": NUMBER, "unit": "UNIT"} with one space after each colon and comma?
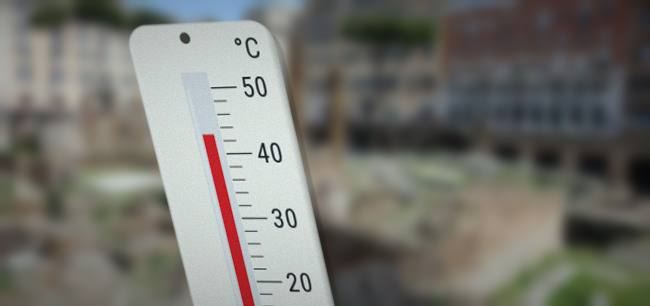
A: {"value": 43, "unit": "°C"}
